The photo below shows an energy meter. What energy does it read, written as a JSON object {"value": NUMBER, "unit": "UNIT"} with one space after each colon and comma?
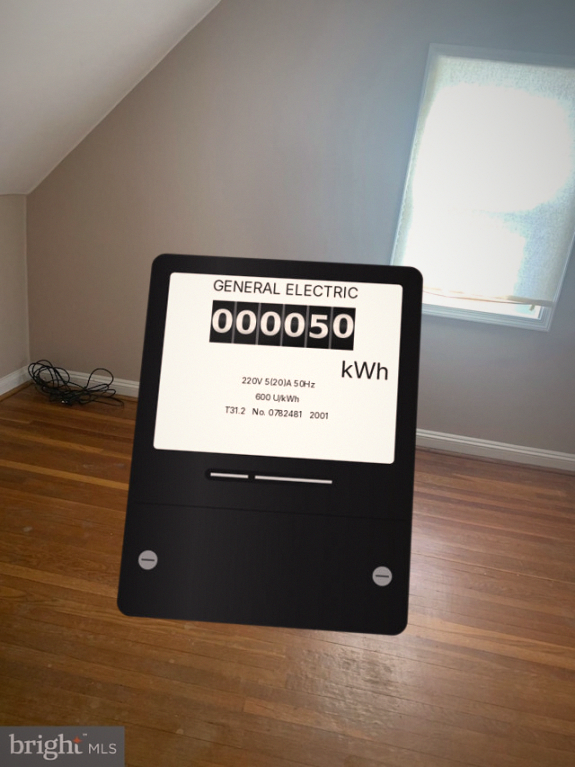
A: {"value": 50, "unit": "kWh"}
